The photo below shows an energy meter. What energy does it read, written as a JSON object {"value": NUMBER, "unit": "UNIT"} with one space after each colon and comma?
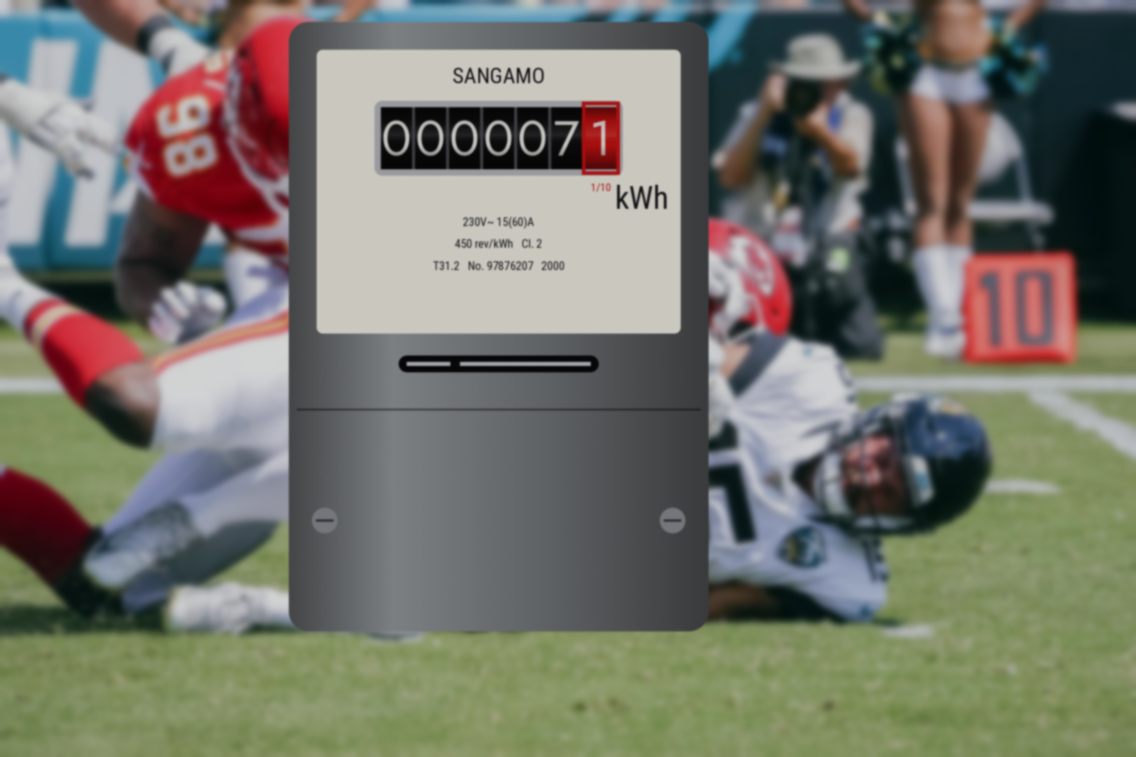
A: {"value": 7.1, "unit": "kWh"}
